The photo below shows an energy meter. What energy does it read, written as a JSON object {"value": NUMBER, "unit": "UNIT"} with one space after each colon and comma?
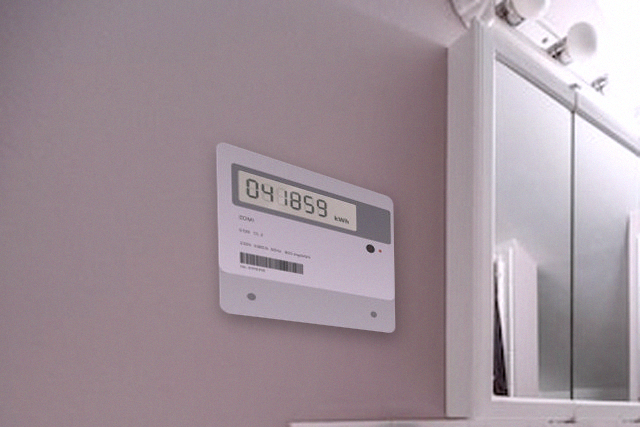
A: {"value": 41859, "unit": "kWh"}
